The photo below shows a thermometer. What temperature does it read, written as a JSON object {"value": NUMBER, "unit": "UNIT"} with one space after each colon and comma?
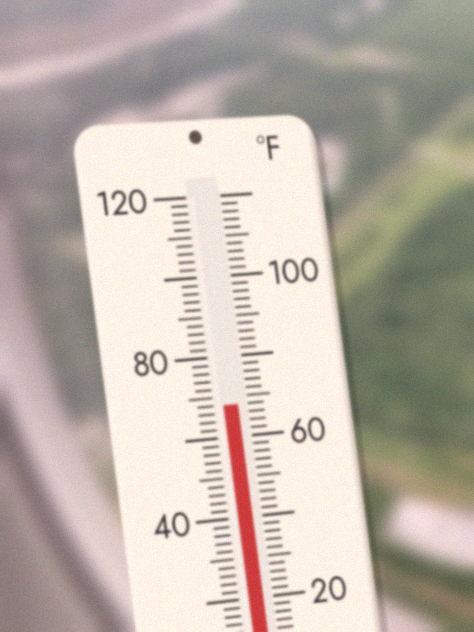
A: {"value": 68, "unit": "°F"}
